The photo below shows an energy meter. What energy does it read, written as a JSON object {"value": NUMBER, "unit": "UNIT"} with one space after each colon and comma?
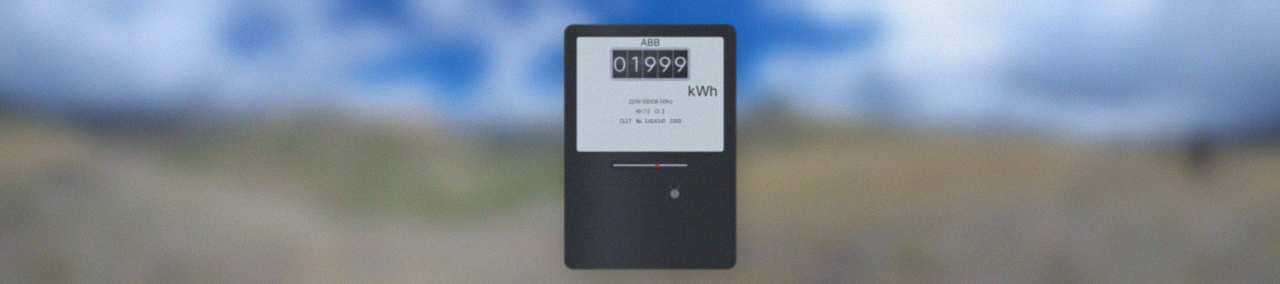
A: {"value": 1999, "unit": "kWh"}
